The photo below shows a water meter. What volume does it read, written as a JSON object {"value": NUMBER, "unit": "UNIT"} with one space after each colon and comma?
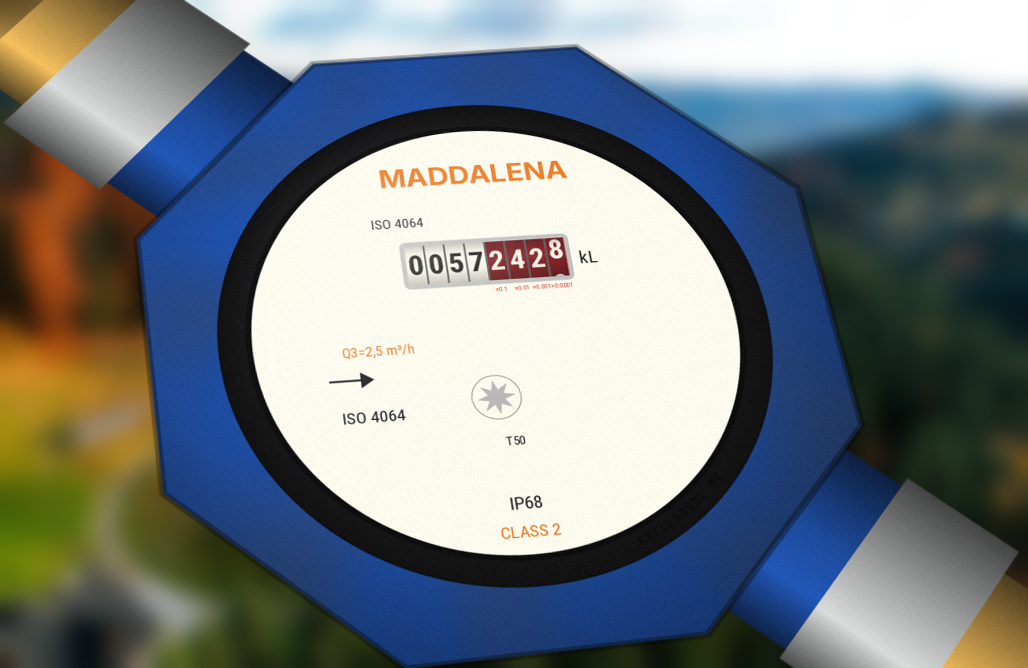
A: {"value": 57.2428, "unit": "kL"}
